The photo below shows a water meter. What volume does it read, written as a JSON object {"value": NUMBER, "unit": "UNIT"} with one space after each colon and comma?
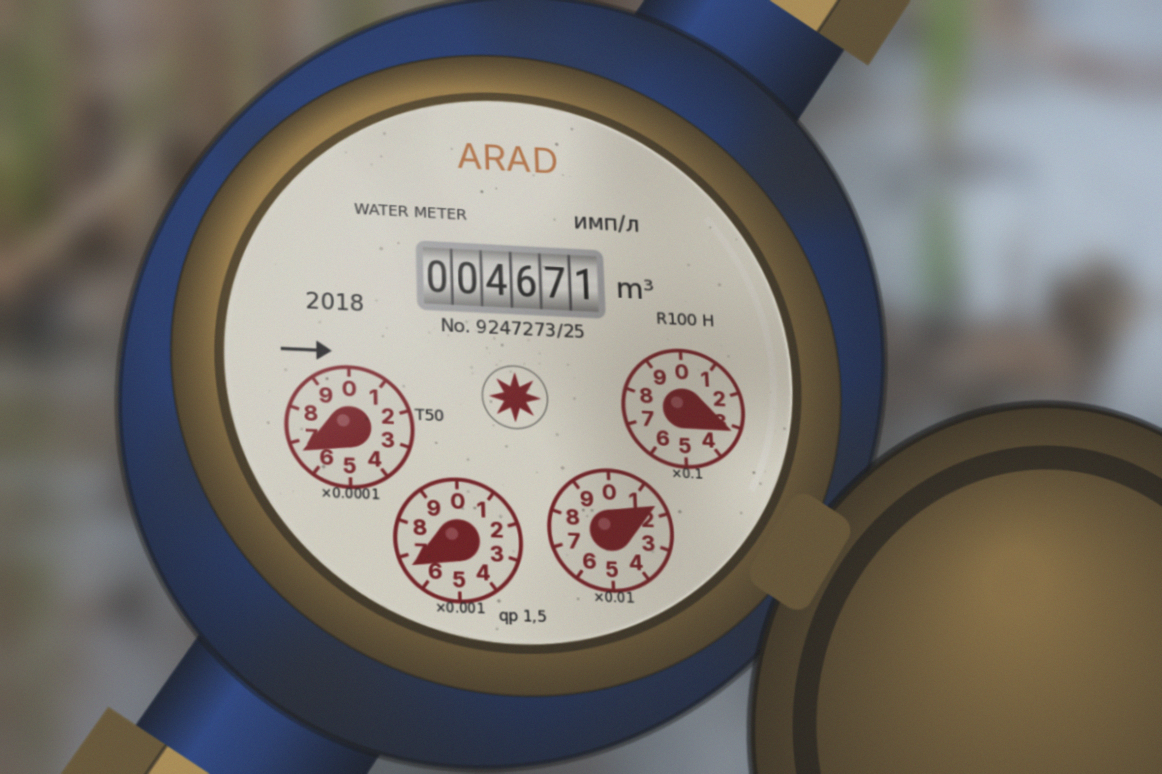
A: {"value": 4671.3166, "unit": "m³"}
